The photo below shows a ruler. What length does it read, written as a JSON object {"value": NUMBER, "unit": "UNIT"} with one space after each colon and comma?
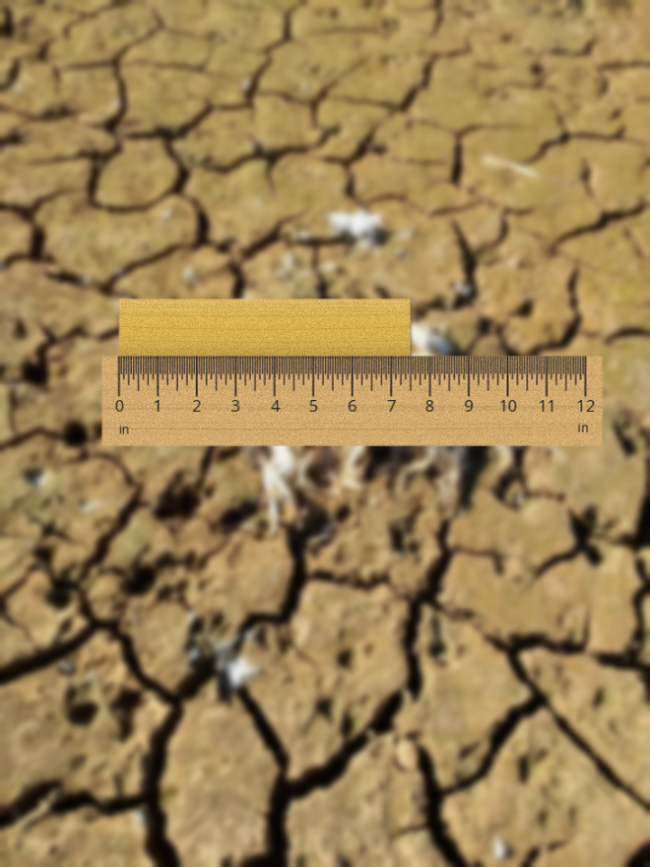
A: {"value": 7.5, "unit": "in"}
